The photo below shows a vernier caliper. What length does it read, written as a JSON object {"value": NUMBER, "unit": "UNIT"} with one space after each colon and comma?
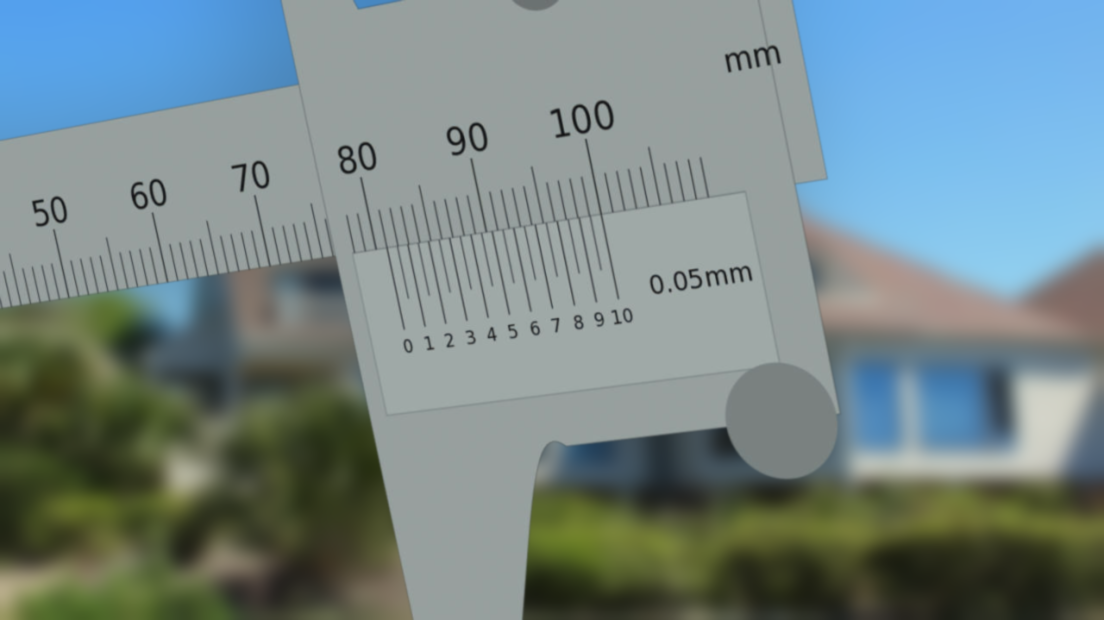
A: {"value": 81.0, "unit": "mm"}
